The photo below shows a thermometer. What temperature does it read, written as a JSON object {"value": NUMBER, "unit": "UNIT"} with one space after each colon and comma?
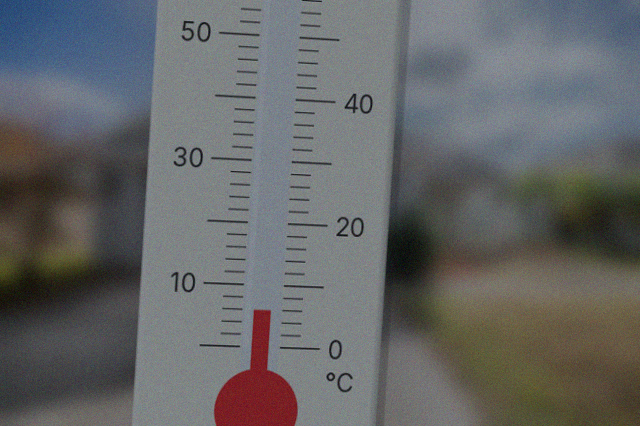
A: {"value": 6, "unit": "°C"}
